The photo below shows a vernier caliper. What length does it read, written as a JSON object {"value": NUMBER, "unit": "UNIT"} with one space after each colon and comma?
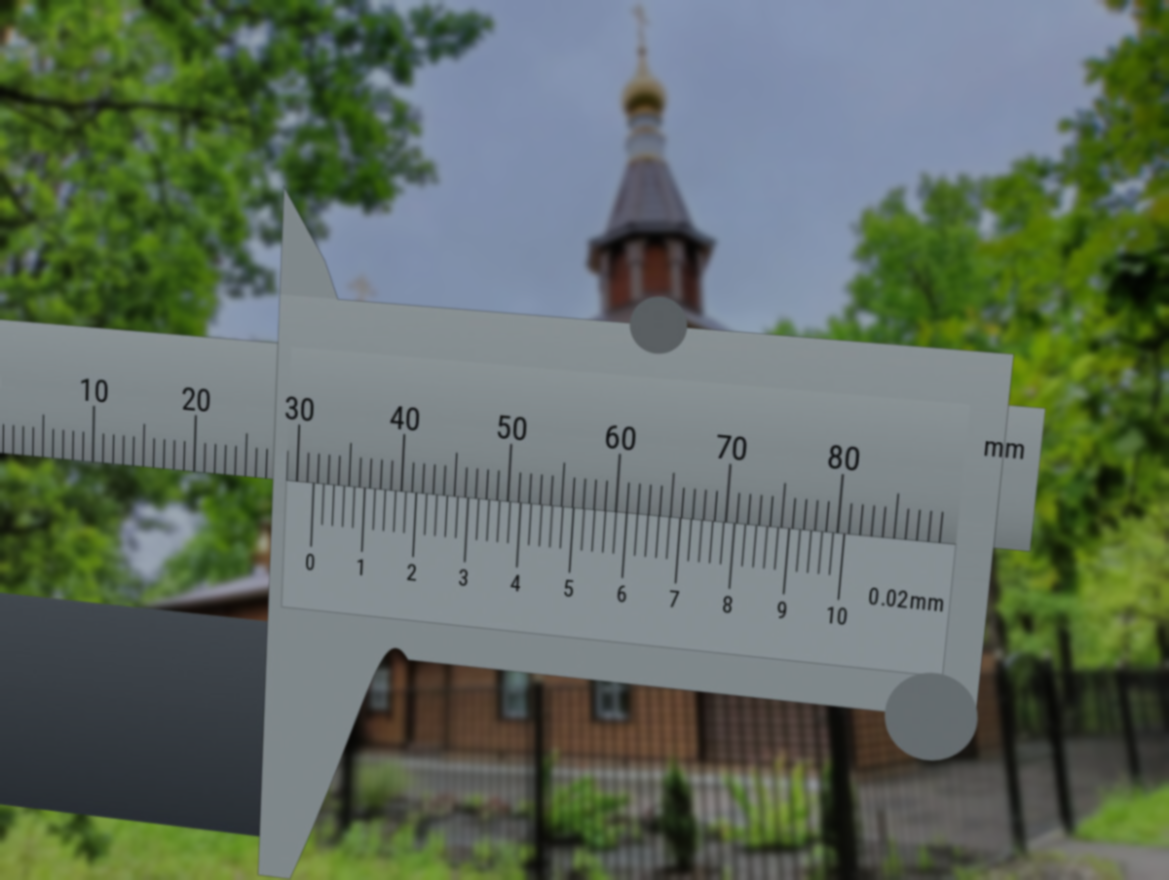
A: {"value": 31.6, "unit": "mm"}
